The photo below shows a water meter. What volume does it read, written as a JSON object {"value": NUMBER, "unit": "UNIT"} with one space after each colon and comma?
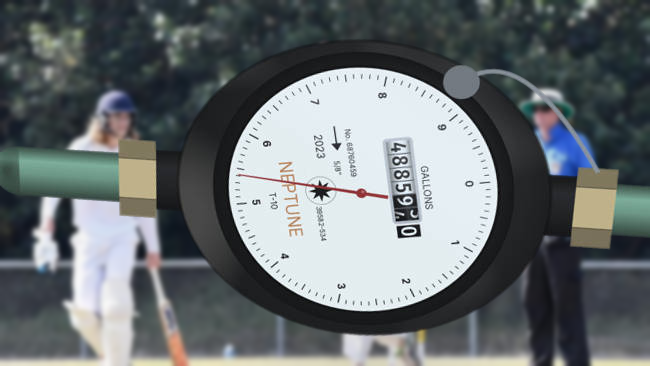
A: {"value": 4885935.4, "unit": "gal"}
